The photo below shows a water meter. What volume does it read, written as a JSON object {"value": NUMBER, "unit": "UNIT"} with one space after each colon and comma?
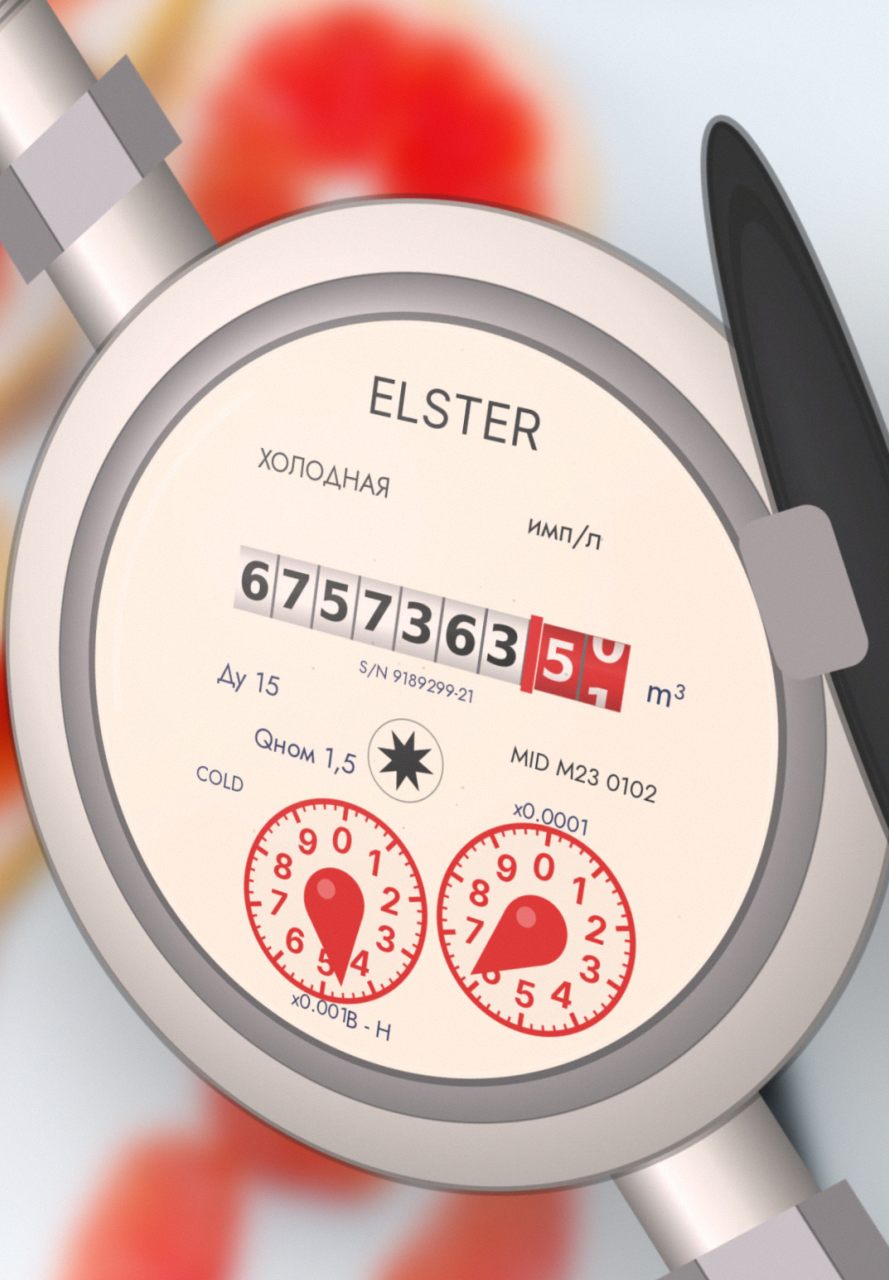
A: {"value": 6757363.5046, "unit": "m³"}
